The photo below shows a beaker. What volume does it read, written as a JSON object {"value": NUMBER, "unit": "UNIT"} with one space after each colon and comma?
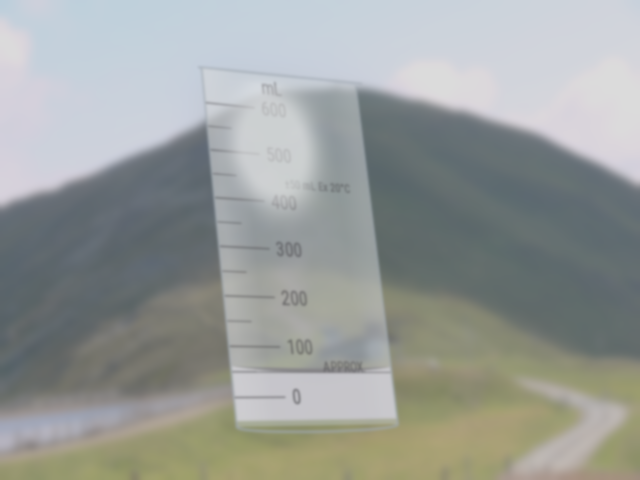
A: {"value": 50, "unit": "mL"}
